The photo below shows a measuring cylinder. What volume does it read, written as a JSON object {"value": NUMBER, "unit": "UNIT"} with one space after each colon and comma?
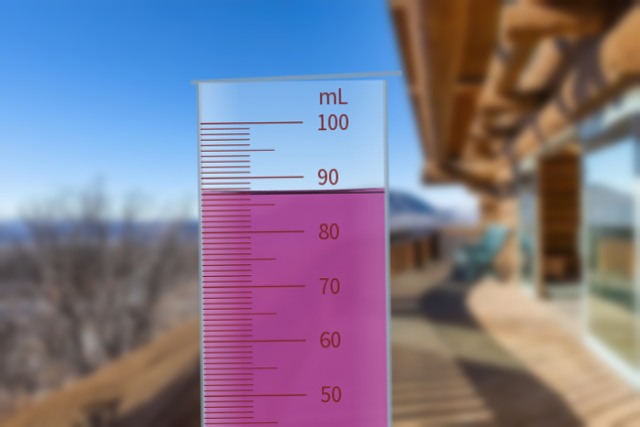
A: {"value": 87, "unit": "mL"}
